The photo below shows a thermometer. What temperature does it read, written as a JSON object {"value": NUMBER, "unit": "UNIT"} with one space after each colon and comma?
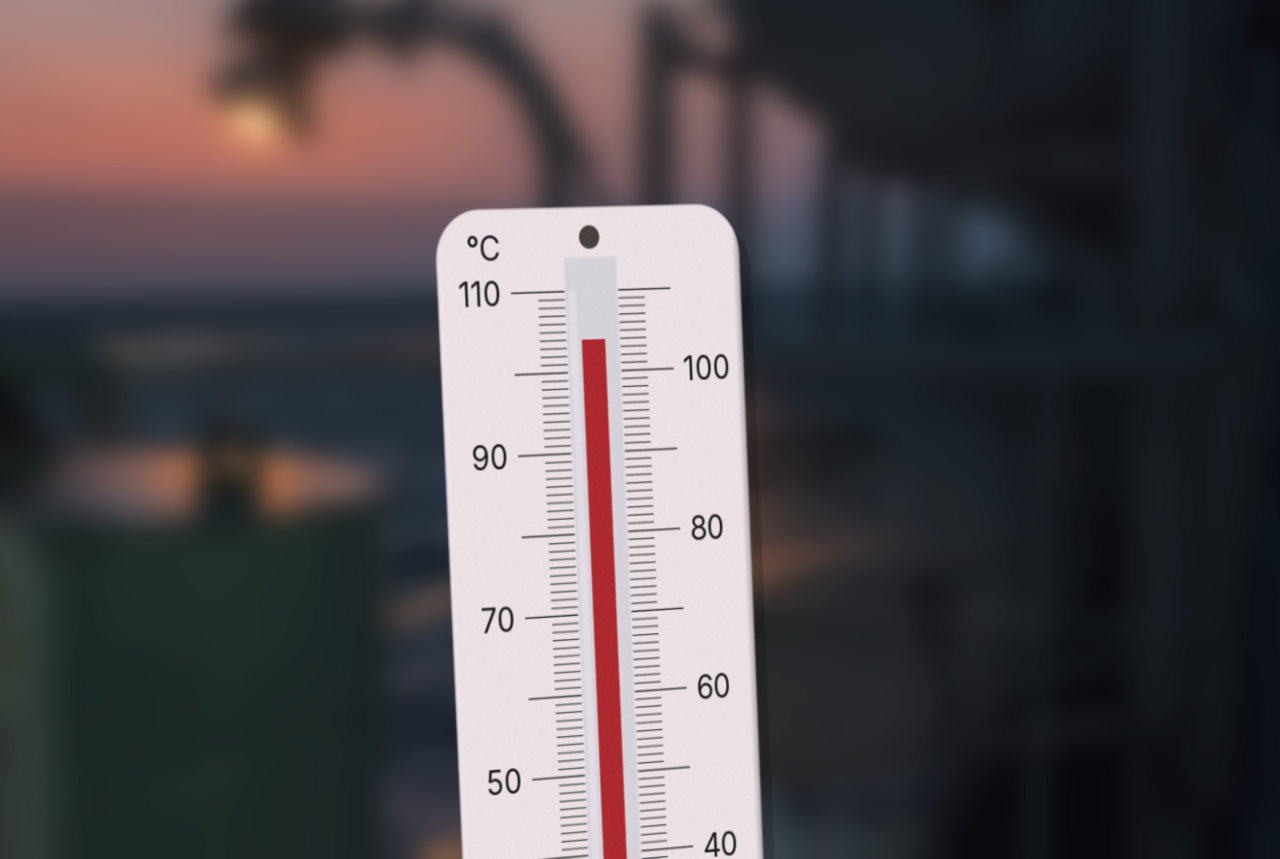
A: {"value": 104, "unit": "°C"}
